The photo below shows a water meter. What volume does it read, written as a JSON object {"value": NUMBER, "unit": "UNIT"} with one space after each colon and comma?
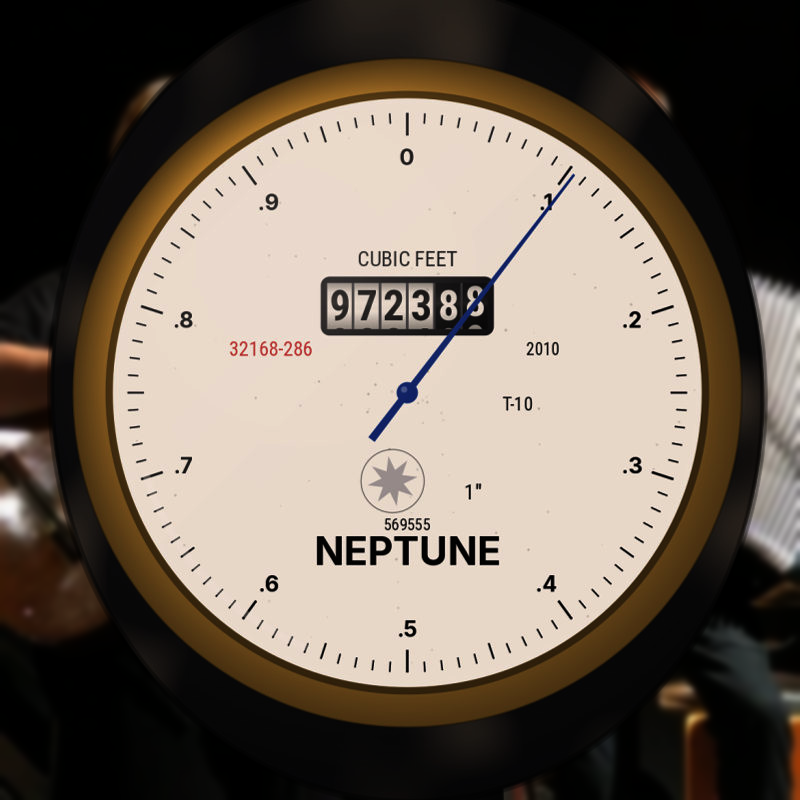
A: {"value": 972388.10, "unit": "ft³"}
